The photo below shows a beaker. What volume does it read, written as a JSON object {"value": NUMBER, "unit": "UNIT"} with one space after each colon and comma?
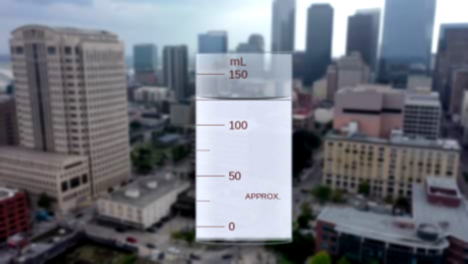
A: {"value": 125, "unit": "mL"}
